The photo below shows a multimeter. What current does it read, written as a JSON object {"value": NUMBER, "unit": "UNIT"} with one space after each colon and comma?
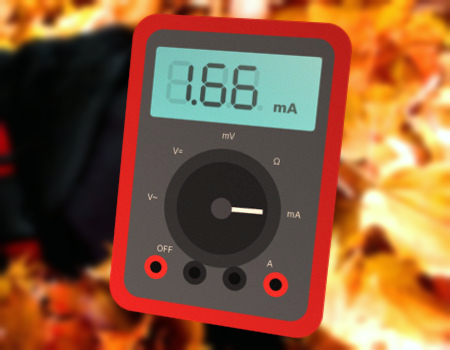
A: {"value": 1.66, "unit": "mA"}
